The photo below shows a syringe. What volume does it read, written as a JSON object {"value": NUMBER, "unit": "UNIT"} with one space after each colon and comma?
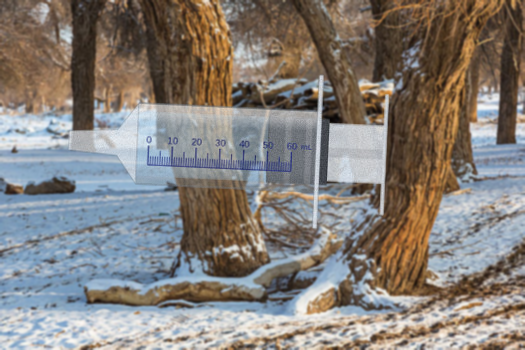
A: {"value": 50, "unit": "mL"}
